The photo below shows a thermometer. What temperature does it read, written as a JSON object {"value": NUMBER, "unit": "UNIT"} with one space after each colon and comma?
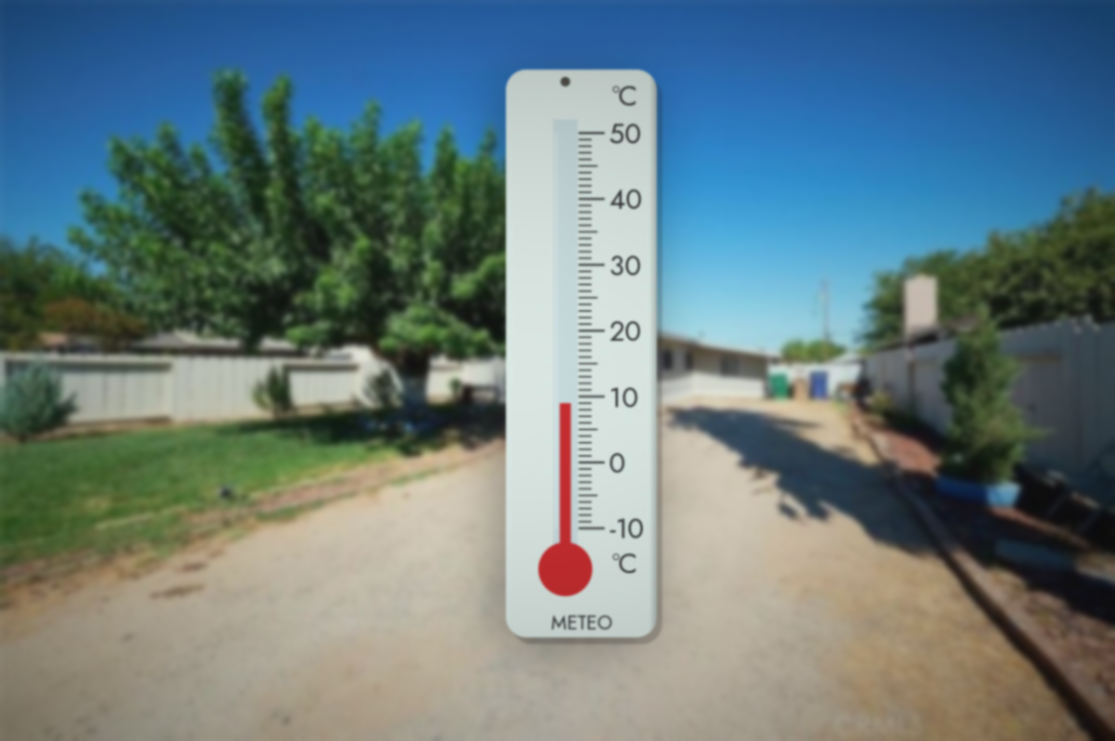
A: {"value": 9, "unit": "°C"}
